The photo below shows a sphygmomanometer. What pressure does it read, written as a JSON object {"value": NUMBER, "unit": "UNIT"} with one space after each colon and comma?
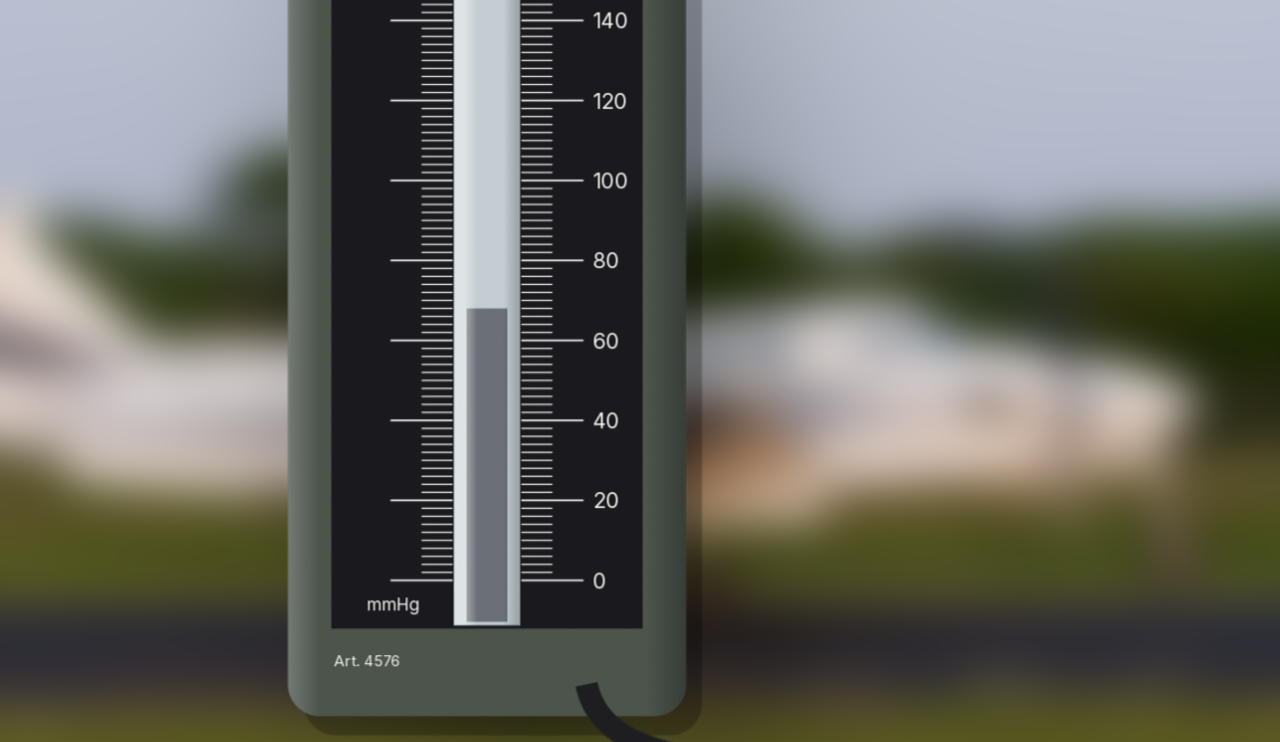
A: {"value": 68, "unit": "mmHg"}
